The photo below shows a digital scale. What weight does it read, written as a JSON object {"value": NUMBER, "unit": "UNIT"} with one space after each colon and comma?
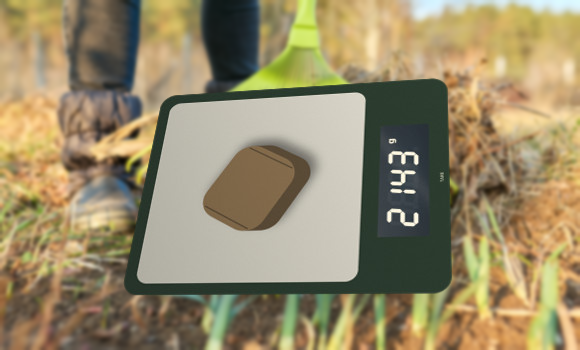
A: {"value": 2143, "unit": "g"}
